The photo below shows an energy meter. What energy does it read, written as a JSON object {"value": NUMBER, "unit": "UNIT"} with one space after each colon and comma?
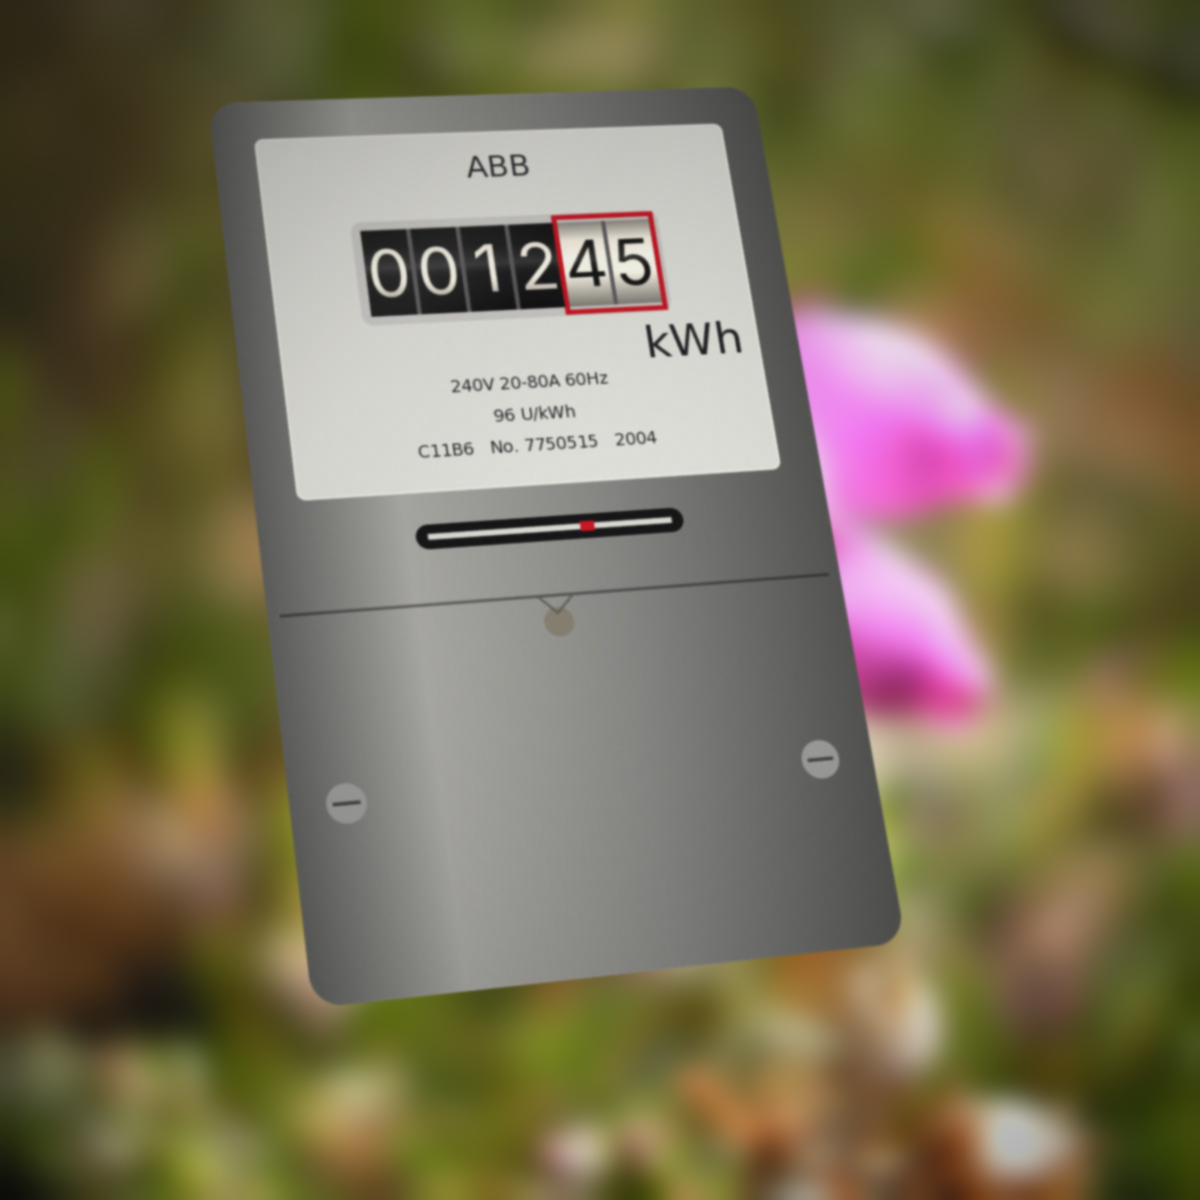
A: {"value": 12.45, "unit": "kWh"}
